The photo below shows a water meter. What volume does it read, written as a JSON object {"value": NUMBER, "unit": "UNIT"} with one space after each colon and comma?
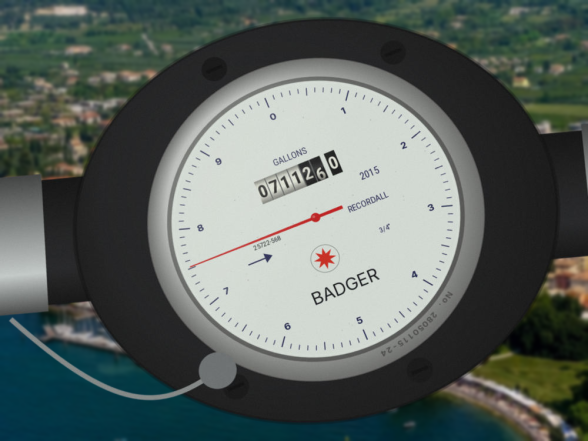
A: {"value": 711257.5, "unit": "gal"}
